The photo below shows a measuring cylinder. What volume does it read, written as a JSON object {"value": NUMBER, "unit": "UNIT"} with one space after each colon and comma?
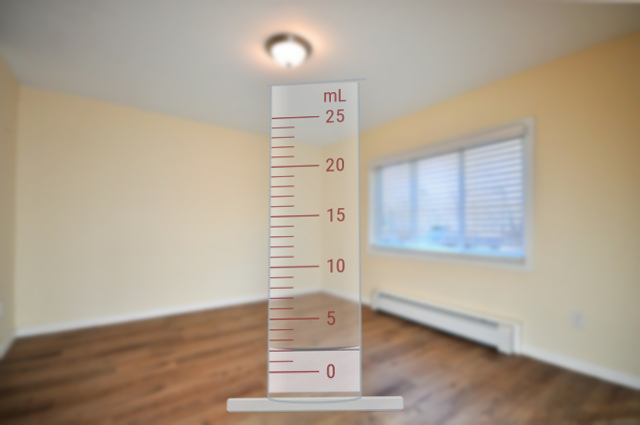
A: {"value": 2, "unit": "mL"}
